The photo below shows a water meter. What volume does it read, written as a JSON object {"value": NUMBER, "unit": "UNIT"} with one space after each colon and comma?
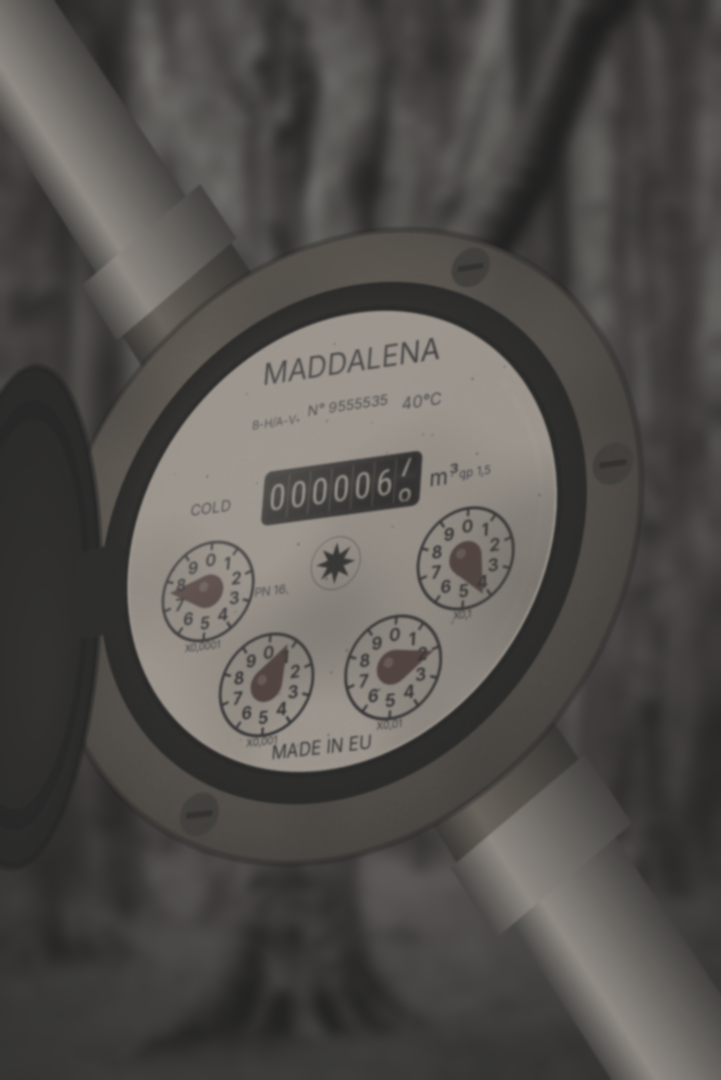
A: {"value": 67.4207, "unit": "m³"}
